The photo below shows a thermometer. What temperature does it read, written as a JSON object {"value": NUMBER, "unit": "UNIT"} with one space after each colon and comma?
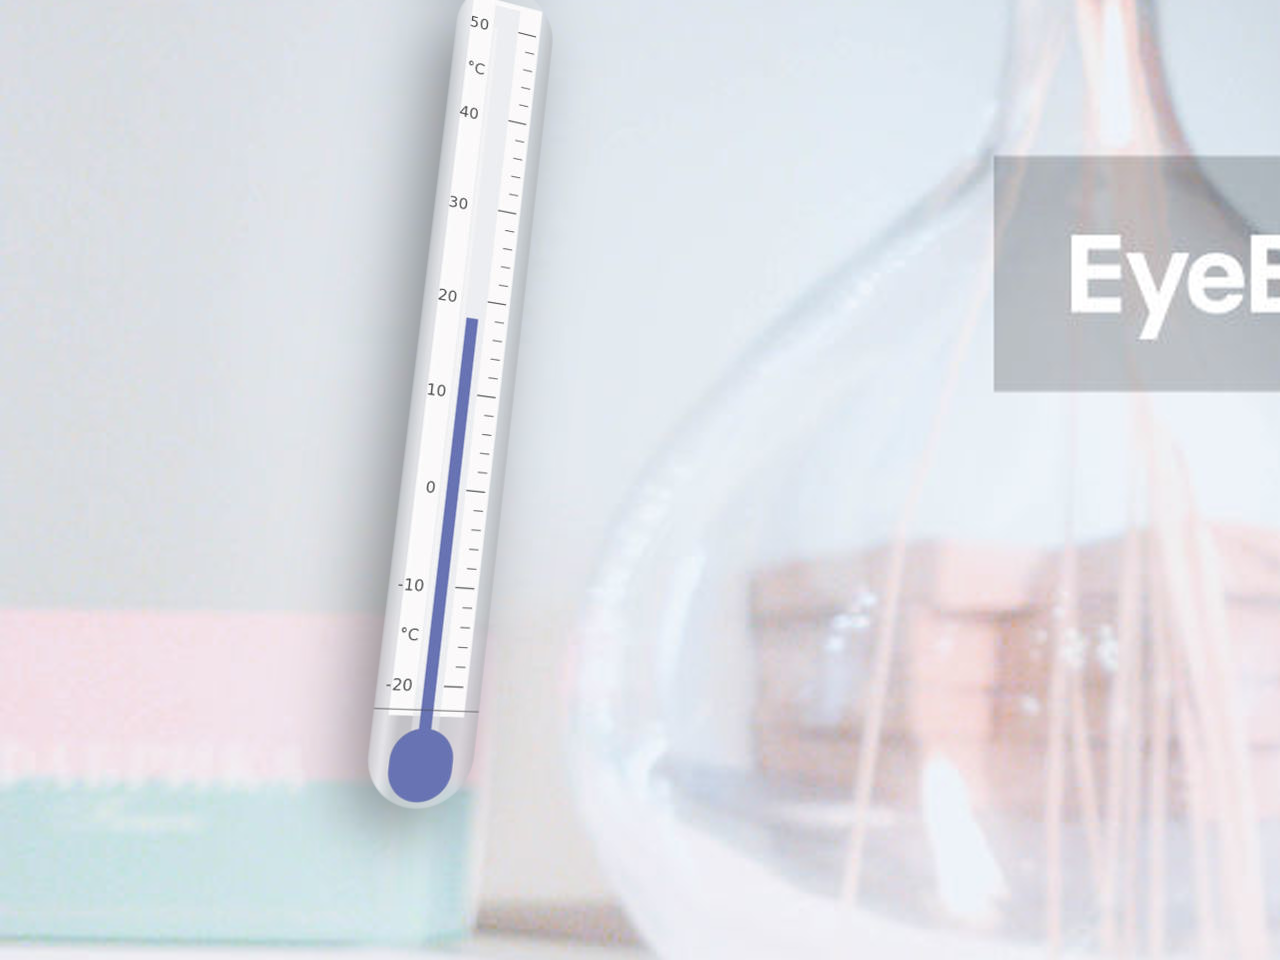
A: {"value": 18, "unit": "°C"}
